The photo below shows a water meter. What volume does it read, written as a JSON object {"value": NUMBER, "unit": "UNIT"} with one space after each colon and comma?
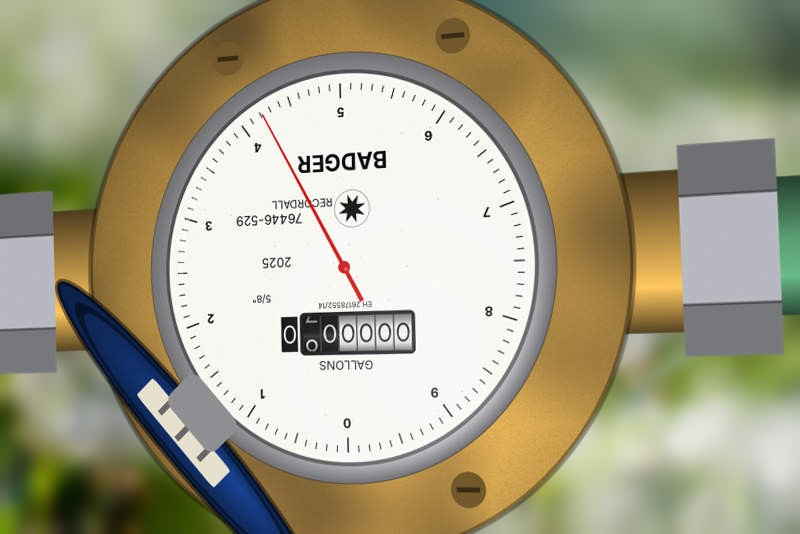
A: {"value": 64.2, "unit": "gal"}
